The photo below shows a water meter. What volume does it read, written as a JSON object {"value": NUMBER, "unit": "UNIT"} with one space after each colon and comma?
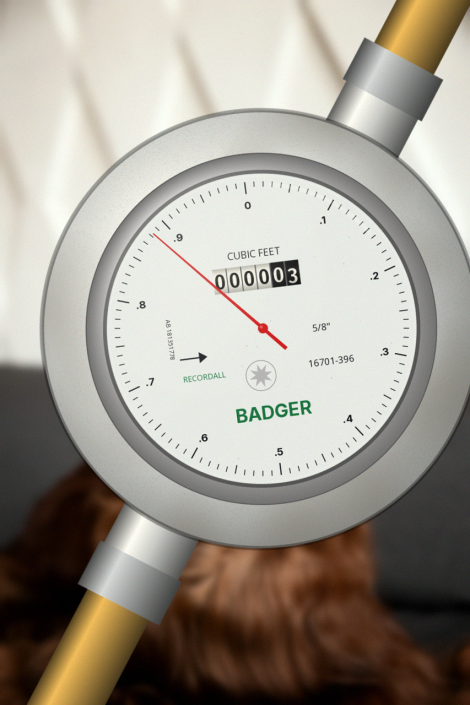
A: {"value": 2.88, "unit": "ft³"}
